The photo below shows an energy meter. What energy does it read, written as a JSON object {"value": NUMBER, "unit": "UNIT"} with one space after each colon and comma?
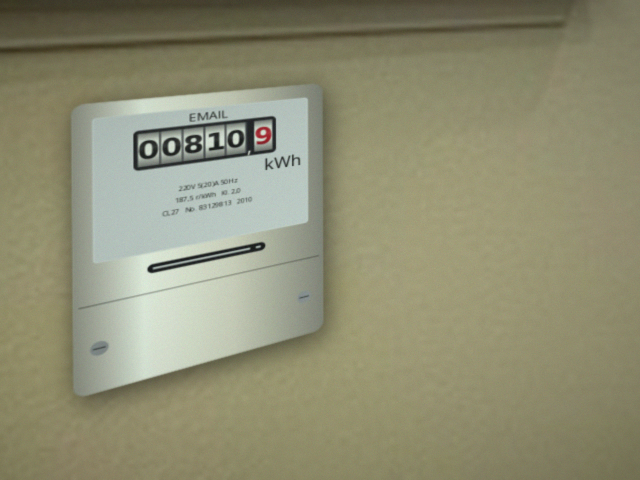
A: {"value": 810.9, "unit": "kWh"}
